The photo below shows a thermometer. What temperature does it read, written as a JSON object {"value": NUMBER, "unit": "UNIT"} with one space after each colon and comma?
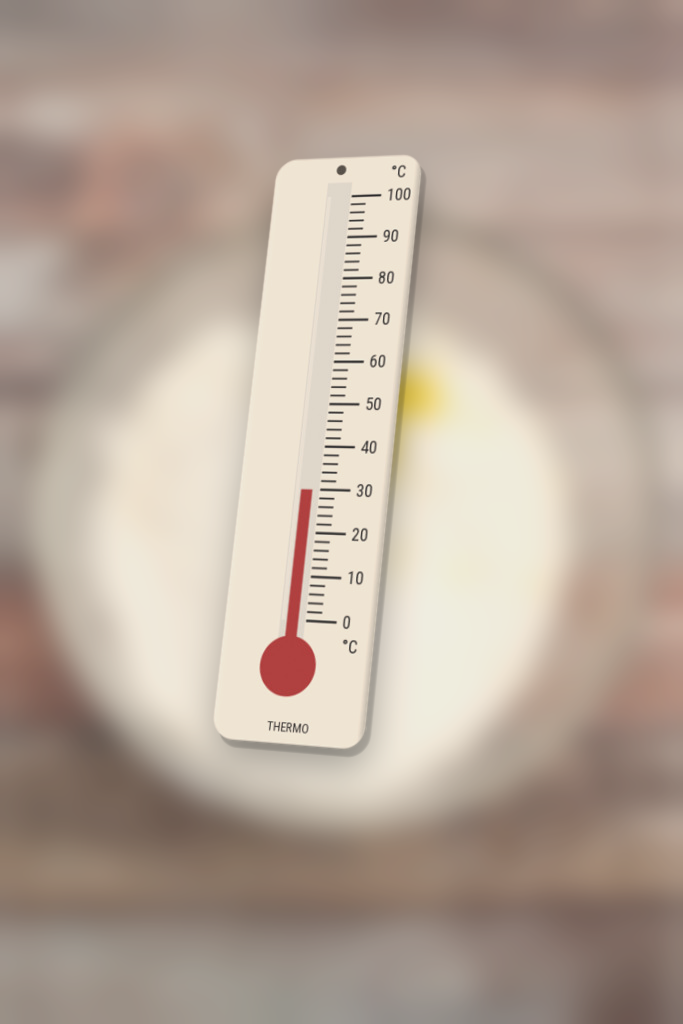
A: {"value": 30, "unit": "°C"}
